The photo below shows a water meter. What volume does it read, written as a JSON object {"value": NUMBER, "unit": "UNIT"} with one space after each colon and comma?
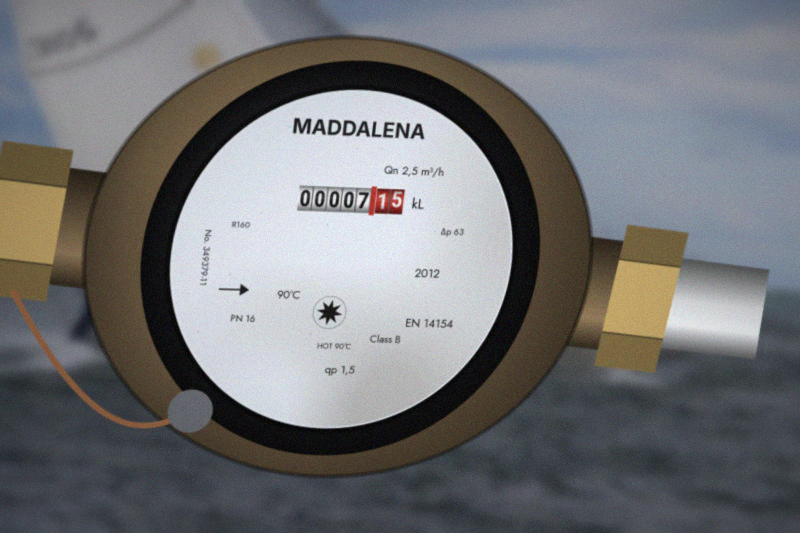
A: {"value": 7.15, "unit": "kL"}
